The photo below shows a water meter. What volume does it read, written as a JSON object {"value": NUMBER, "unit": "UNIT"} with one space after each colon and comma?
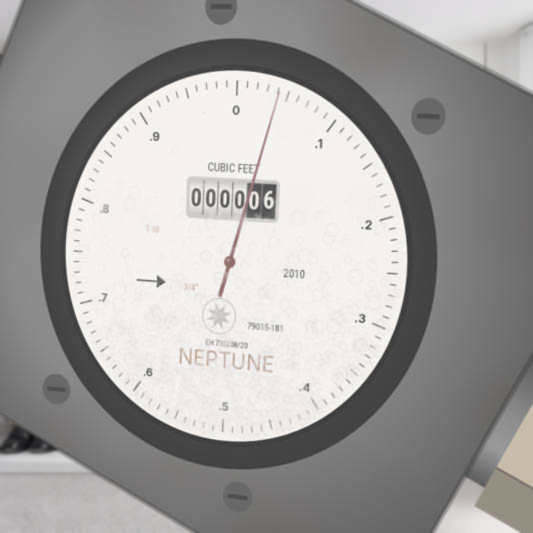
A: {"value": 6.04, "unit": "ft³"}
